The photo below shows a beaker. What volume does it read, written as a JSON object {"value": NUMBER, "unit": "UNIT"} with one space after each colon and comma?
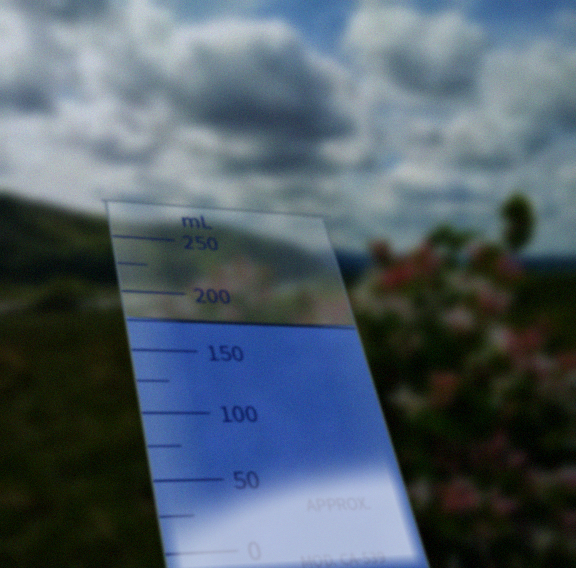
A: {"value": 175, "unit": "mL"}
